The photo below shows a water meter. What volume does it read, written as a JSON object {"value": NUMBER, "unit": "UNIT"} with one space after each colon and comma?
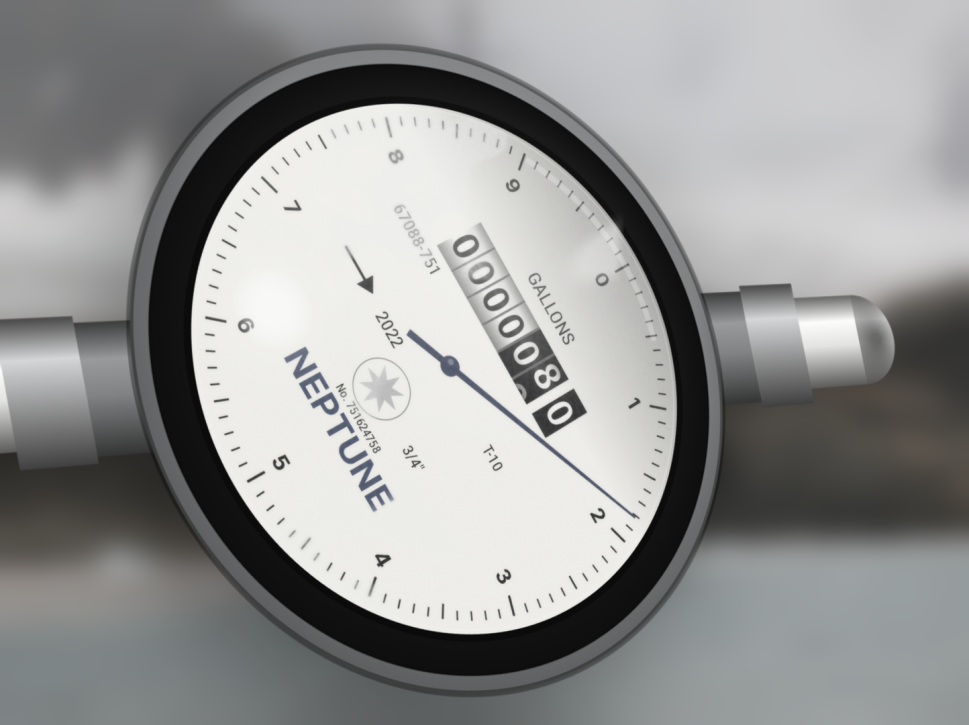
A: {"value": 81.8, "unit": "gal"}
